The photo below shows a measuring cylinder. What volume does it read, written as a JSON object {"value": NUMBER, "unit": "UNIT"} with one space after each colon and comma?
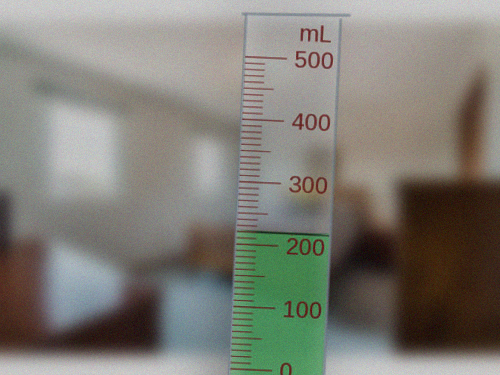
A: {"value": 220, "unit": "mL"}
